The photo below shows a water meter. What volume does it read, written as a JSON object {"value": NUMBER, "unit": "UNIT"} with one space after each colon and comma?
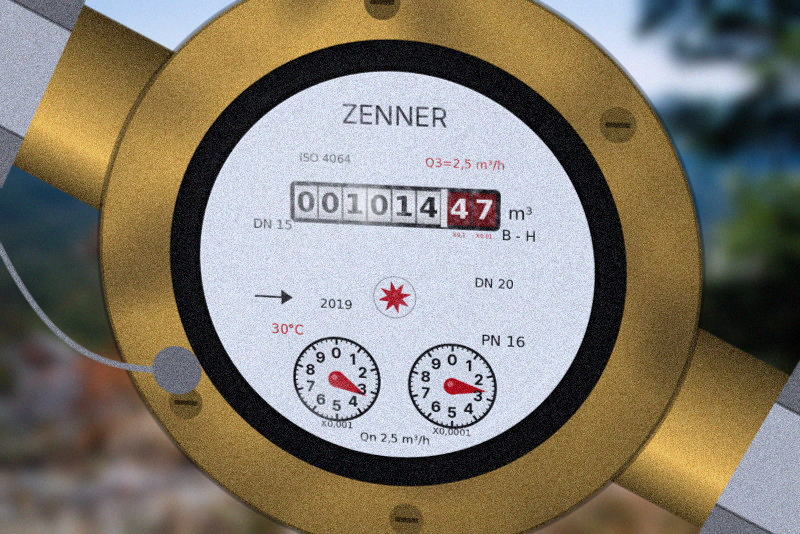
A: {"value": 1014.4732, "unit": "m³"}
